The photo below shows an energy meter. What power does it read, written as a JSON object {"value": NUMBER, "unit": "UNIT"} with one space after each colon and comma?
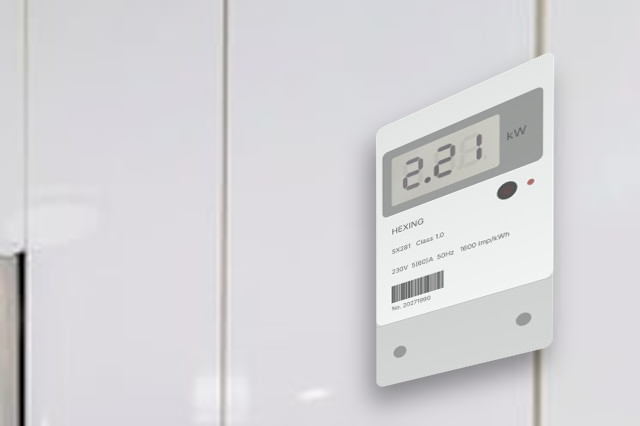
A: {"value": 2.21, "unit": "kW"}
